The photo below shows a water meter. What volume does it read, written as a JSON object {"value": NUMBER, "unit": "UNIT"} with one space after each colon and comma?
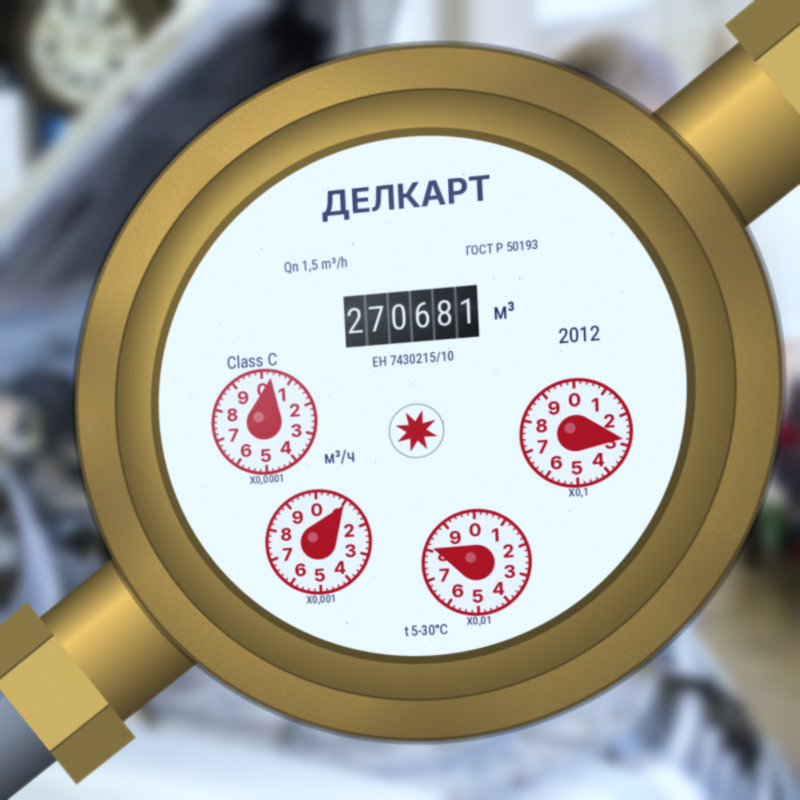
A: {"value": 270681.2810, "unit": "m³"}
